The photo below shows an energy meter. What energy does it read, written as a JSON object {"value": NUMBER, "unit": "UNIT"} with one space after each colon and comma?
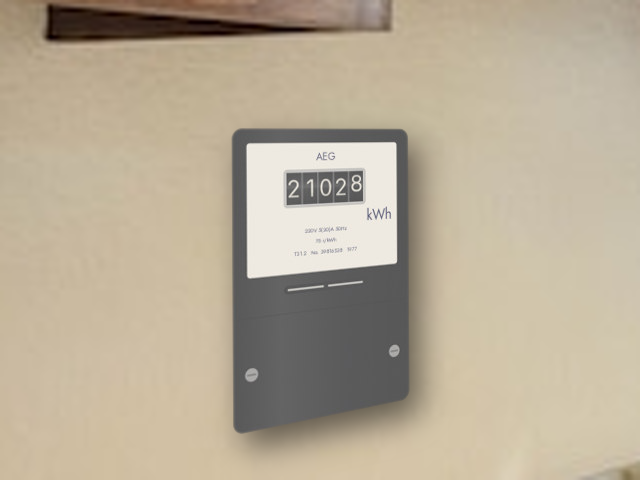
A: {"value": 21028, "unit": "kWh"}
